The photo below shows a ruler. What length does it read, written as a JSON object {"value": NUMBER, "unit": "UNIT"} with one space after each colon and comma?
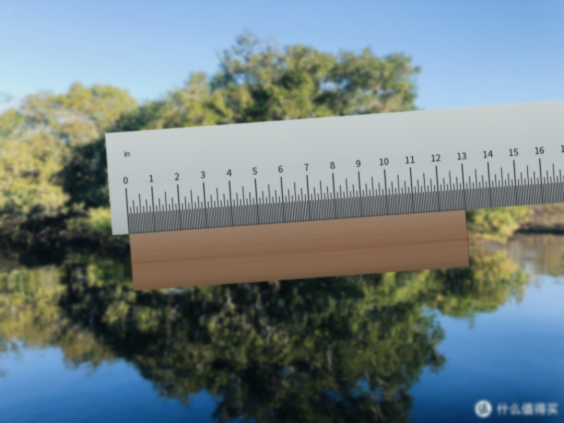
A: {"value": 13, "unit": "in"}
